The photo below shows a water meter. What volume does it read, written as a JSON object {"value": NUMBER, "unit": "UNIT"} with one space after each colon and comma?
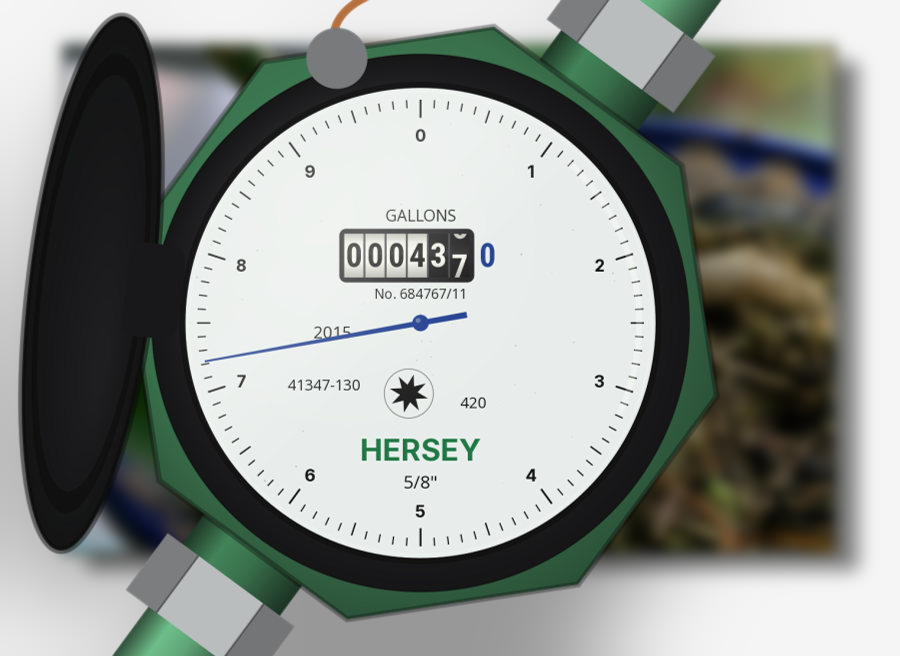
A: {"value": 4367.2, "unit": "gal"}
